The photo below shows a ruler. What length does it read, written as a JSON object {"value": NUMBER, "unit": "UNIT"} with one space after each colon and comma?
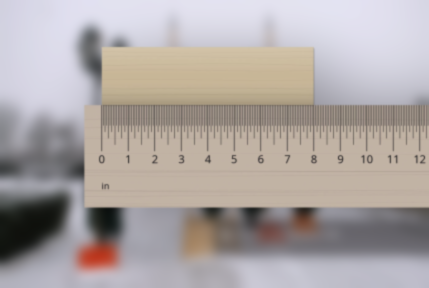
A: {"value": 8, "unit": "in"}
